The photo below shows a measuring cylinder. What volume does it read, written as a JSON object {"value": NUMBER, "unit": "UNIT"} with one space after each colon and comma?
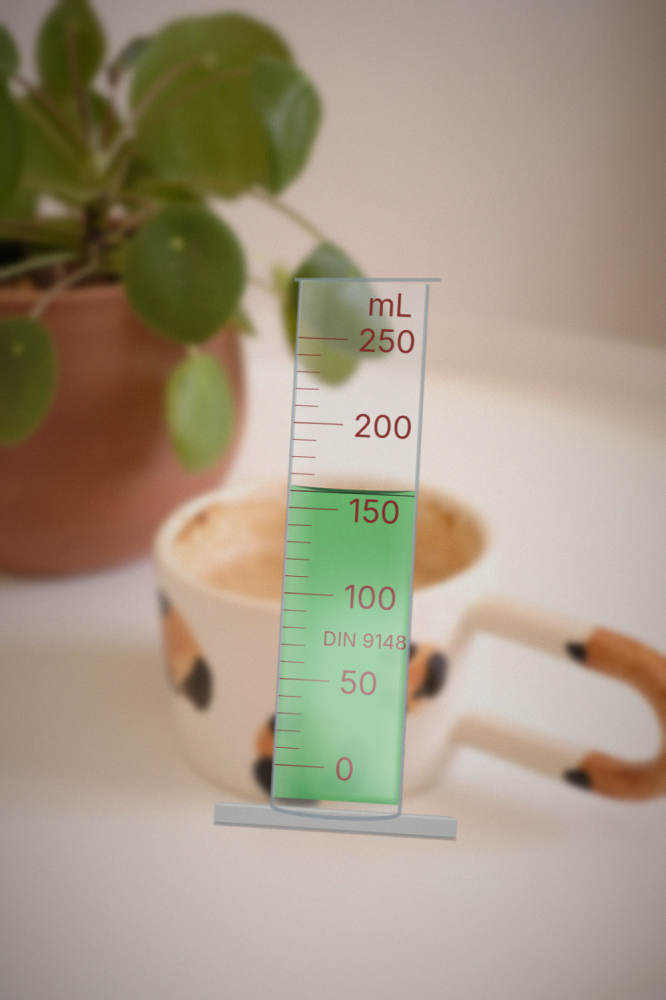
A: {"value": 160, "unit": "mL"}
